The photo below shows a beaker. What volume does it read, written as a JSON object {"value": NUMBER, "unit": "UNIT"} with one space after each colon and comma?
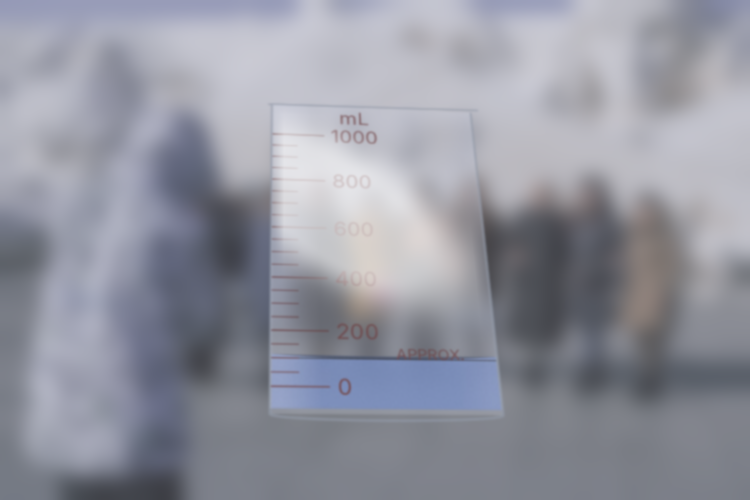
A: {"value": 100, "unit": "mL"}
